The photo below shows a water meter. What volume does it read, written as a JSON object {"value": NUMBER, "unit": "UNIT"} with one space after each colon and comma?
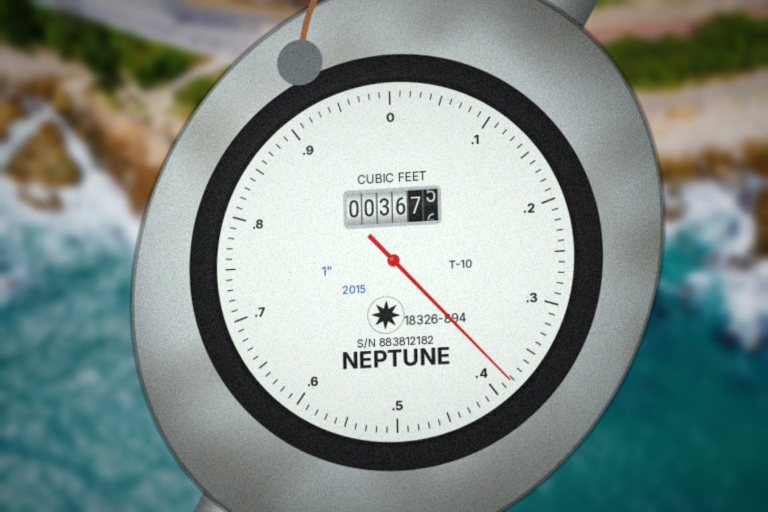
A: {"value": 3675.38, "unit": "ft³"}
